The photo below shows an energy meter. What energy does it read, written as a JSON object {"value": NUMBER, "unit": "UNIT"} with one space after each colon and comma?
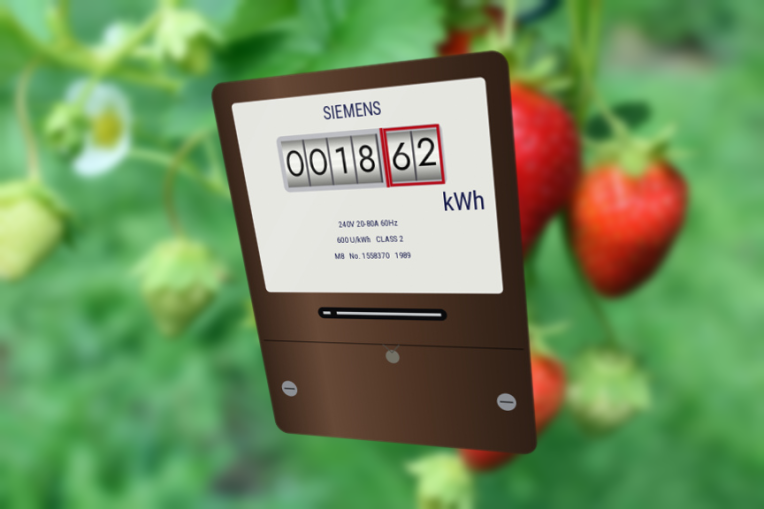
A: {"value": 18.62, "unit": "kWh"}
